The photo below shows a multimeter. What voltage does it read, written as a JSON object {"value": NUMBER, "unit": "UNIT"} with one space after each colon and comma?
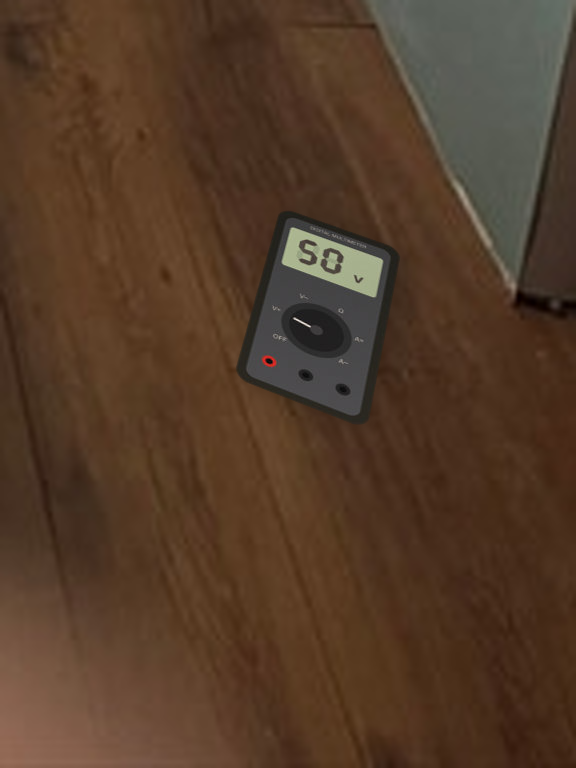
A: {"value": 50, "unit": "V"}
